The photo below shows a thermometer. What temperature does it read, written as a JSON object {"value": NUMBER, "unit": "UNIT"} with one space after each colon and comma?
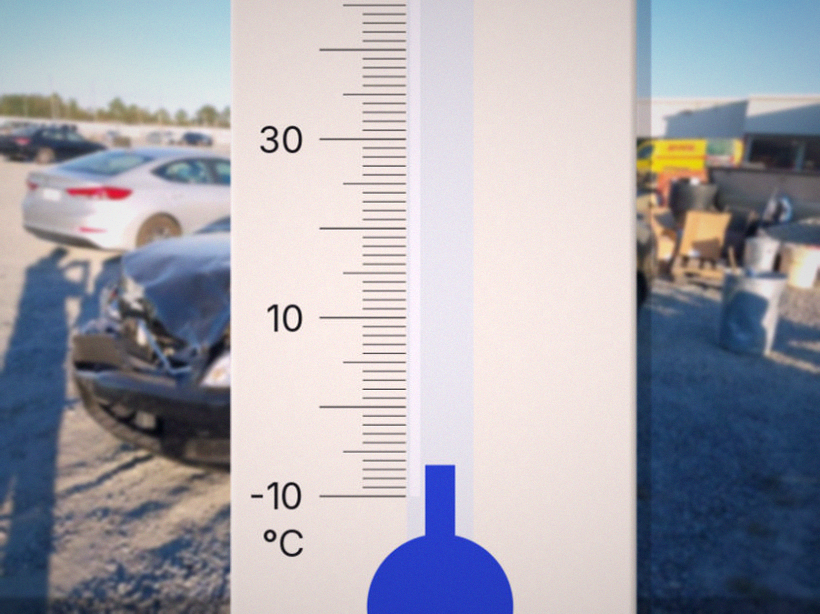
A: {"value": -6.5, "unit": "°C"}
